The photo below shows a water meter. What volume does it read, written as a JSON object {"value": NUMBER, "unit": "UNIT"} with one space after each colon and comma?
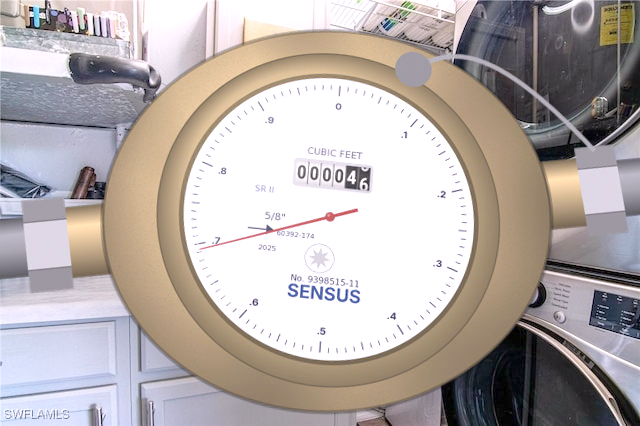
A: {"value": 45.69, "unit": "ft³"}
